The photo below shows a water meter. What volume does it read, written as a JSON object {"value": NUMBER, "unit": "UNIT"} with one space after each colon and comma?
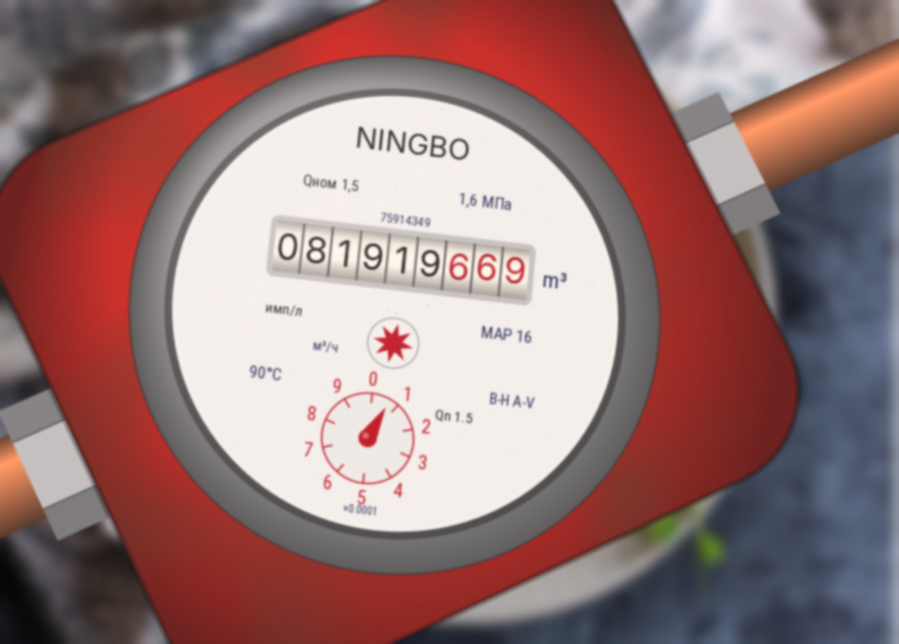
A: {"value": 81919.6690, "unit": "m³"}
